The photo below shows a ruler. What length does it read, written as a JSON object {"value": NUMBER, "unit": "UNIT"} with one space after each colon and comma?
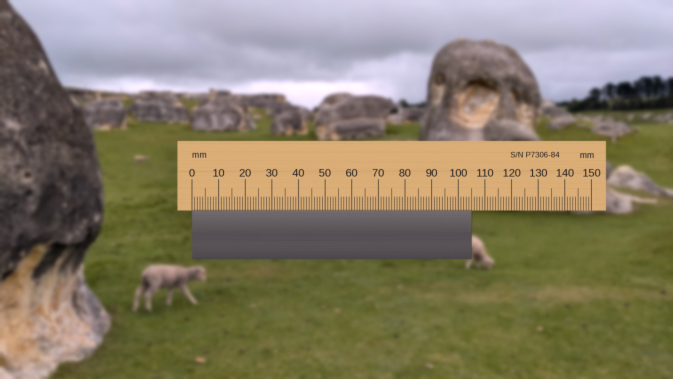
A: {"value": 105, "unit": "mm"}
